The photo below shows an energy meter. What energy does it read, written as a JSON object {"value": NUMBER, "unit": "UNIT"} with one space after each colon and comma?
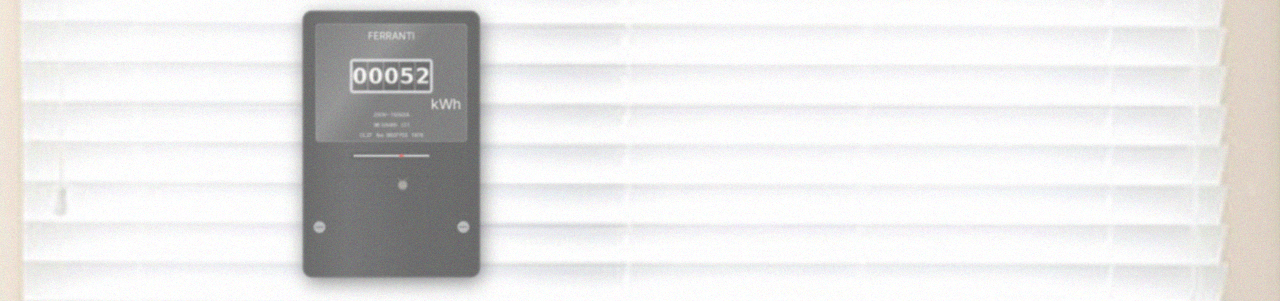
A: {"value": 52, "unit": "kWh"}
